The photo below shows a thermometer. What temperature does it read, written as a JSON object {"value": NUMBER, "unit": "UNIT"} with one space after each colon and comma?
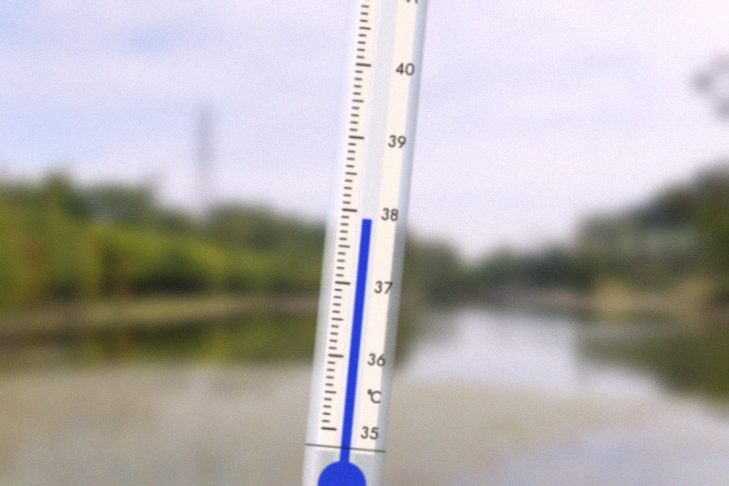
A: {"value": 37.9, "unit": "°C"}
